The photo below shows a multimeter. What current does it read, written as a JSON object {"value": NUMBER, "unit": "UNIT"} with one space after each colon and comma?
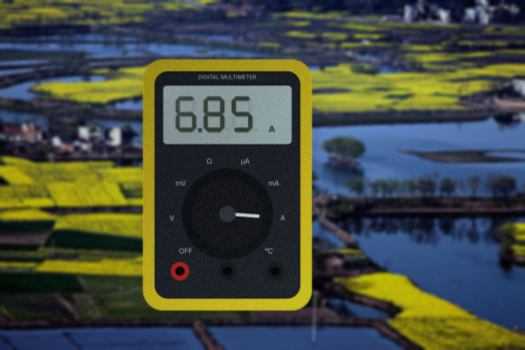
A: {"value": 6.85, "unit": "A"}
